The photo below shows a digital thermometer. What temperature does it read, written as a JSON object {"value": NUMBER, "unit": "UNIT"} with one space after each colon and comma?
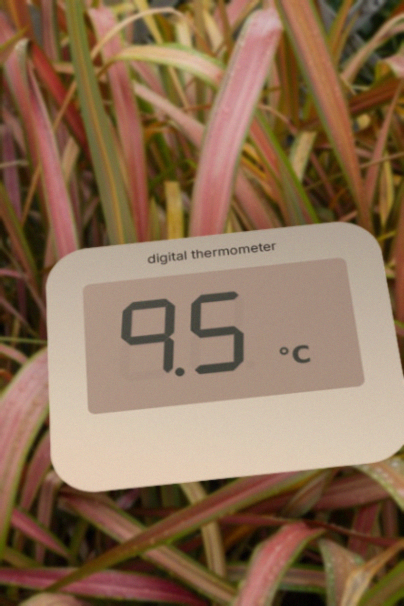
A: {"value": 9.5, "unit": "°C"}
